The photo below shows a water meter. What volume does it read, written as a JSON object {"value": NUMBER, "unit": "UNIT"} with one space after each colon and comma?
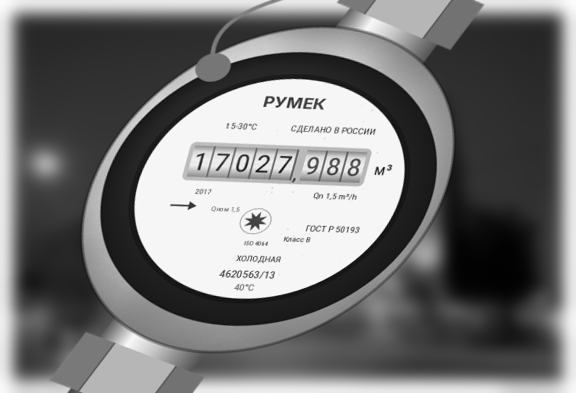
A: {"value": 17027.988, "unit": "m³"}
